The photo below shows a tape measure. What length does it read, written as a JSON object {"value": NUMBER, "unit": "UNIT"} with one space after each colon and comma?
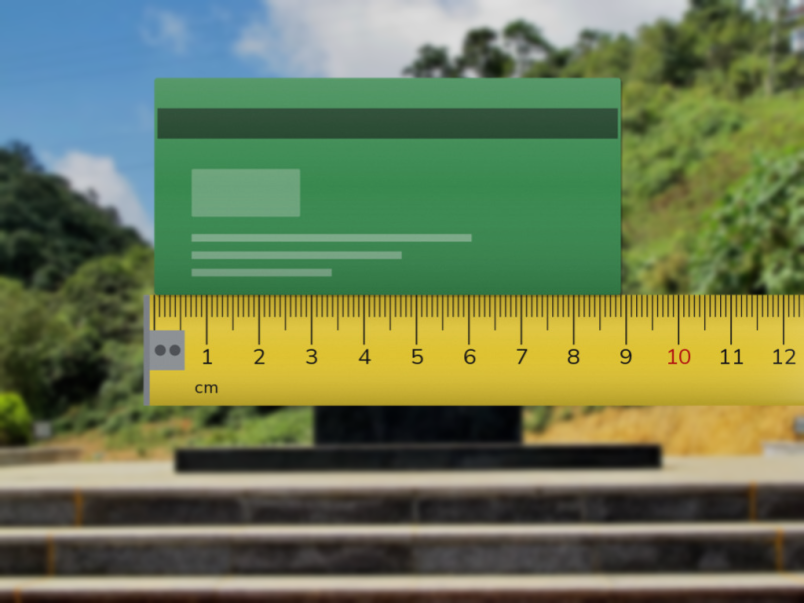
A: {"value": 8.9, "unit": "cm"}
